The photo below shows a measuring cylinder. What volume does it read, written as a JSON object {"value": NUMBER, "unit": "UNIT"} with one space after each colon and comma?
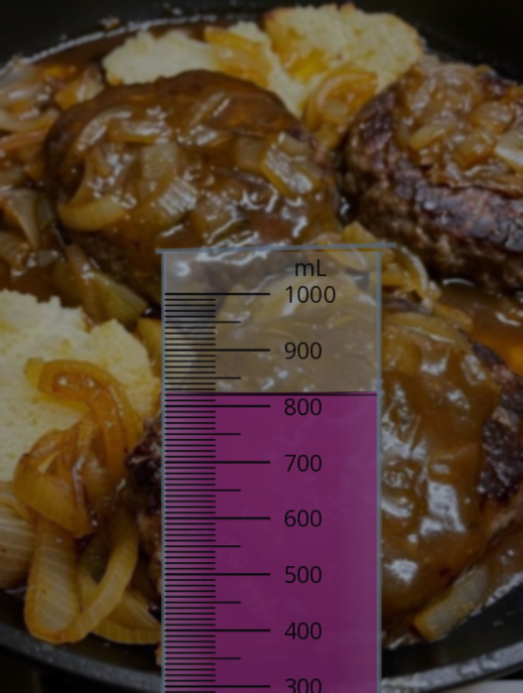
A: {"value": 820, "unit": "mL"}
